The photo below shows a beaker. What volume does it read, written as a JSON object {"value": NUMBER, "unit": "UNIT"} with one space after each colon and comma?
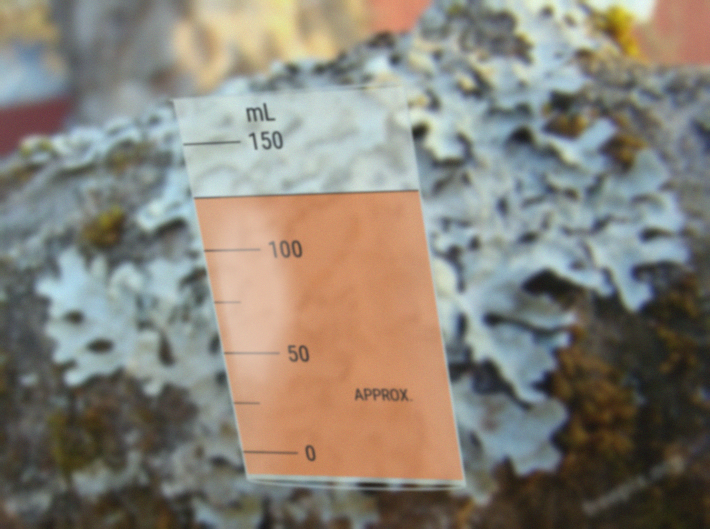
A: {"value": 125, "unit": "mL"}
